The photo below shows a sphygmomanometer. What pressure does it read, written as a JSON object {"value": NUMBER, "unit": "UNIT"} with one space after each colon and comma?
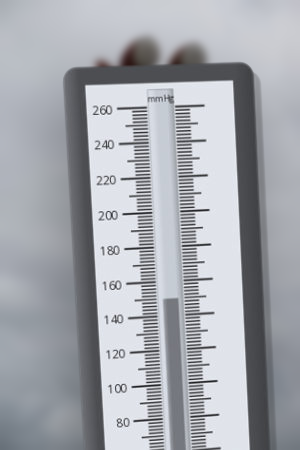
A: {"value": 150, "unit": "mmHg"}
